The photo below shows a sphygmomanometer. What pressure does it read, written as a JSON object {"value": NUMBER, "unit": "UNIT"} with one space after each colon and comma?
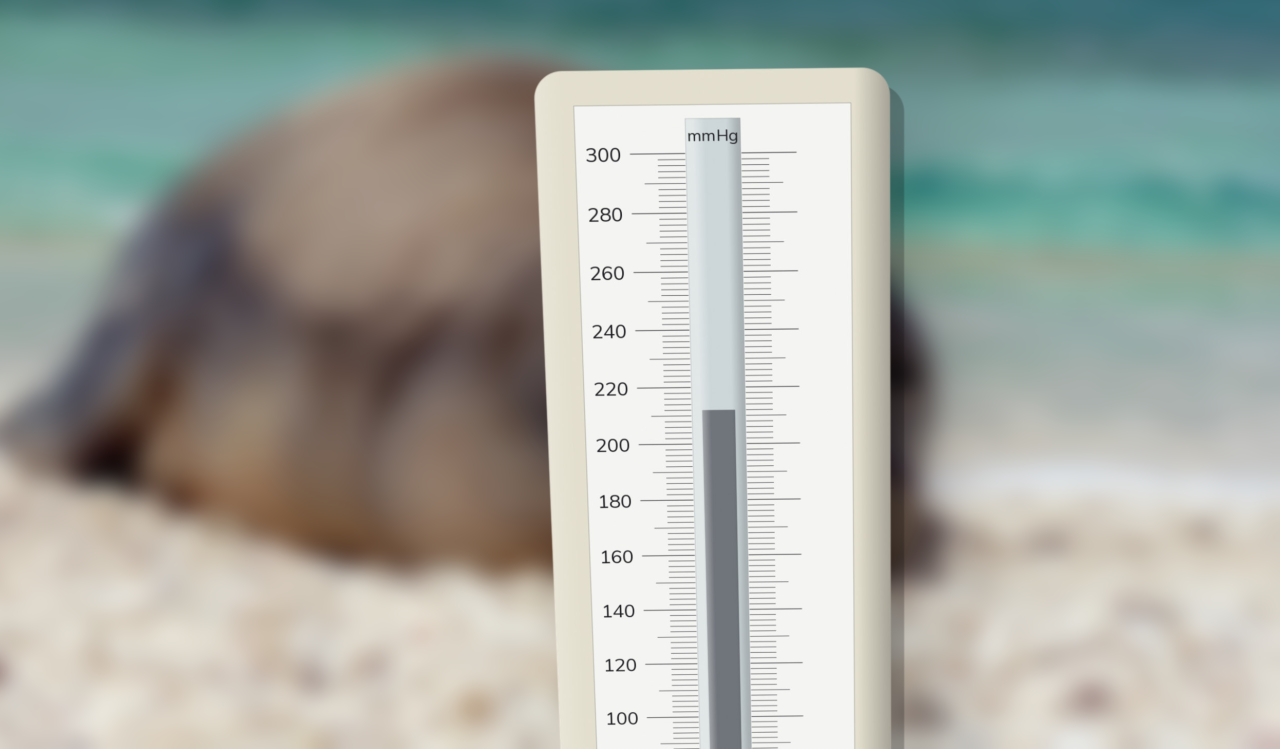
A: {"value": 212, "unit": "mmHg"}
